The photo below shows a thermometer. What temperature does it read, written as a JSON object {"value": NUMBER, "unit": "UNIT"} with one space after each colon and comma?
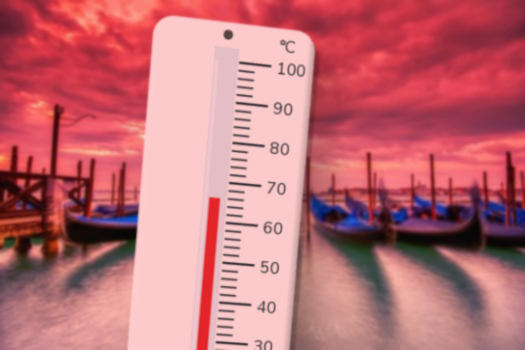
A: {"value": 66, "unit": "°C"}
